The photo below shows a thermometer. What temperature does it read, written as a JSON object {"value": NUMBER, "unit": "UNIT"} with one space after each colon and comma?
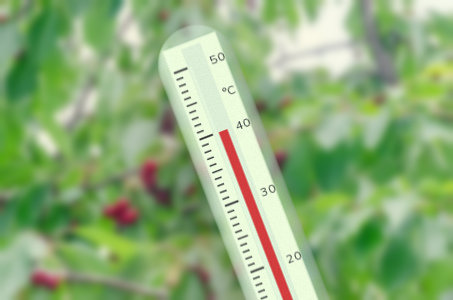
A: {"value": 40, "unit": "°C"}
